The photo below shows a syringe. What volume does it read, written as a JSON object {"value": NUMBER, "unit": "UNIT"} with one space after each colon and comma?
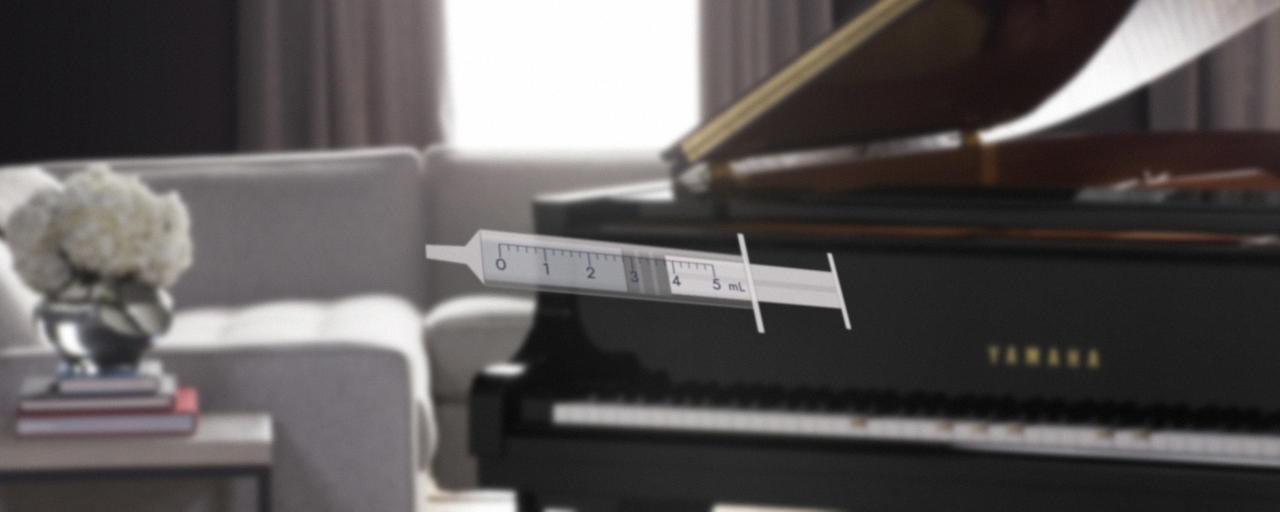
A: {"value": 2.8, "unit": "mL"}
